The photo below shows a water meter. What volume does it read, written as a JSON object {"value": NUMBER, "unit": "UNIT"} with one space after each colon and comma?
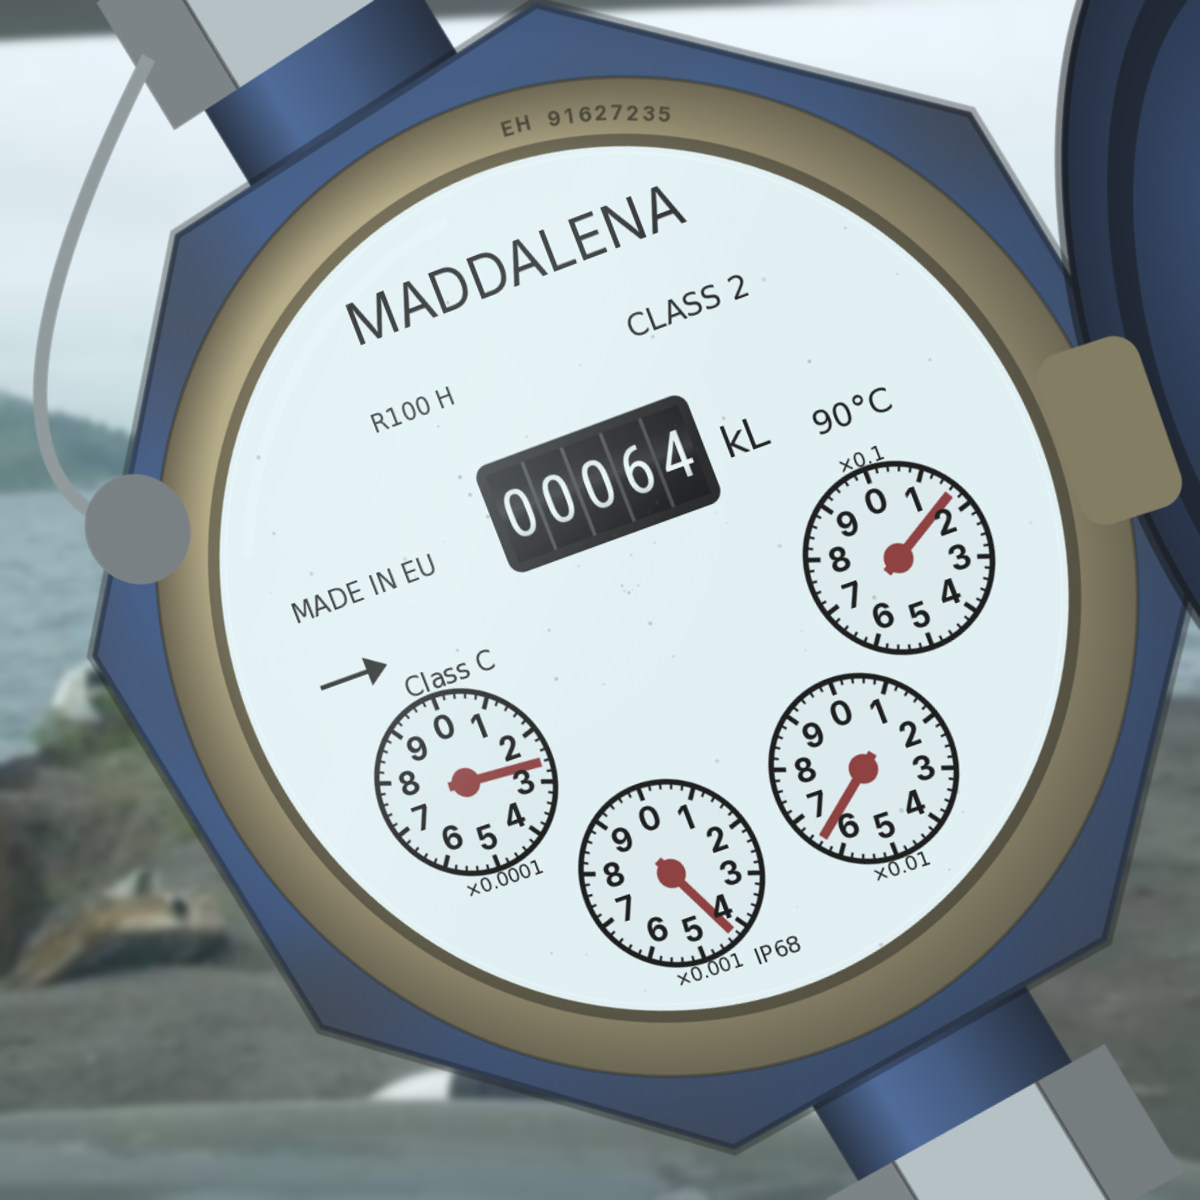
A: {"value": 64.1642, "unit": "kL"}
